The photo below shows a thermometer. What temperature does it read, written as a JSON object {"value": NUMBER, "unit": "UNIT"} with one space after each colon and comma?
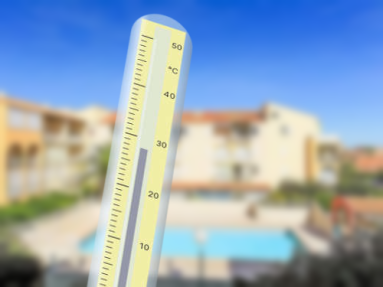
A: {"value": 28, "unit": "°C"}
